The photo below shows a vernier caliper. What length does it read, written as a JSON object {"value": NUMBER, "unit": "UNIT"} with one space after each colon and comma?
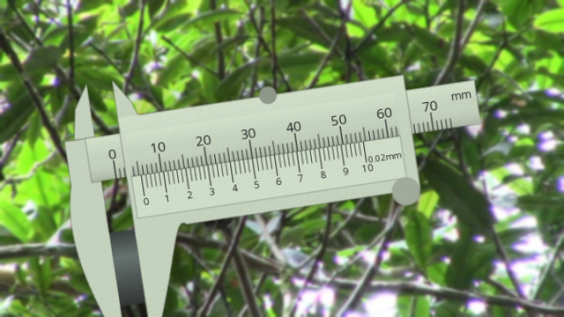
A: {"value": 5.5, "unit": "mm"}
